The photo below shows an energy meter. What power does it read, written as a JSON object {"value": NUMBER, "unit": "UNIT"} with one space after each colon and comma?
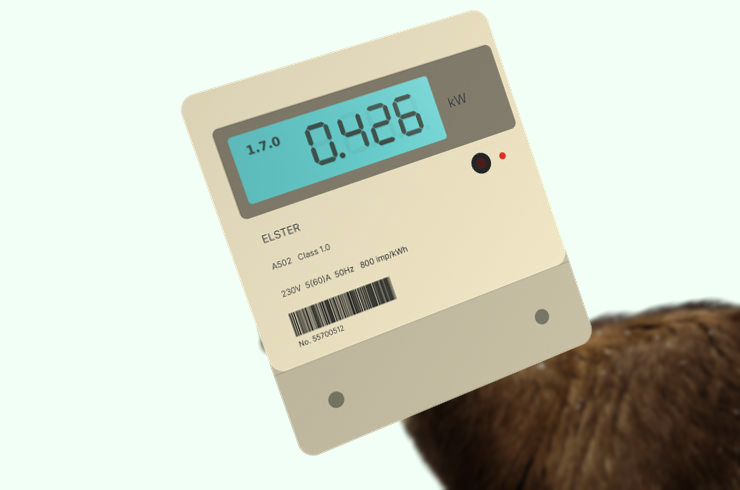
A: {"value": 0.426, "unit": "kW"}
